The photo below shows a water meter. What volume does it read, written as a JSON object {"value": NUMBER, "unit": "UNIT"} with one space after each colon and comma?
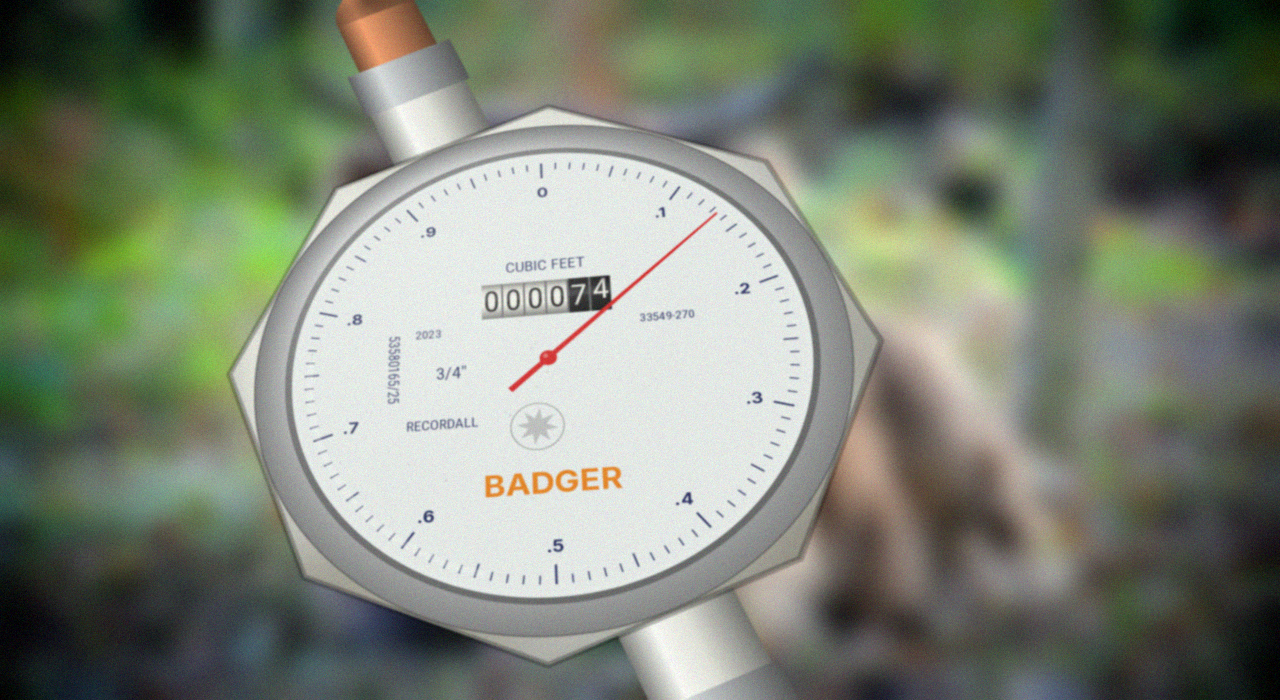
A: {"value": 74.13, "unit": "ft³"}
